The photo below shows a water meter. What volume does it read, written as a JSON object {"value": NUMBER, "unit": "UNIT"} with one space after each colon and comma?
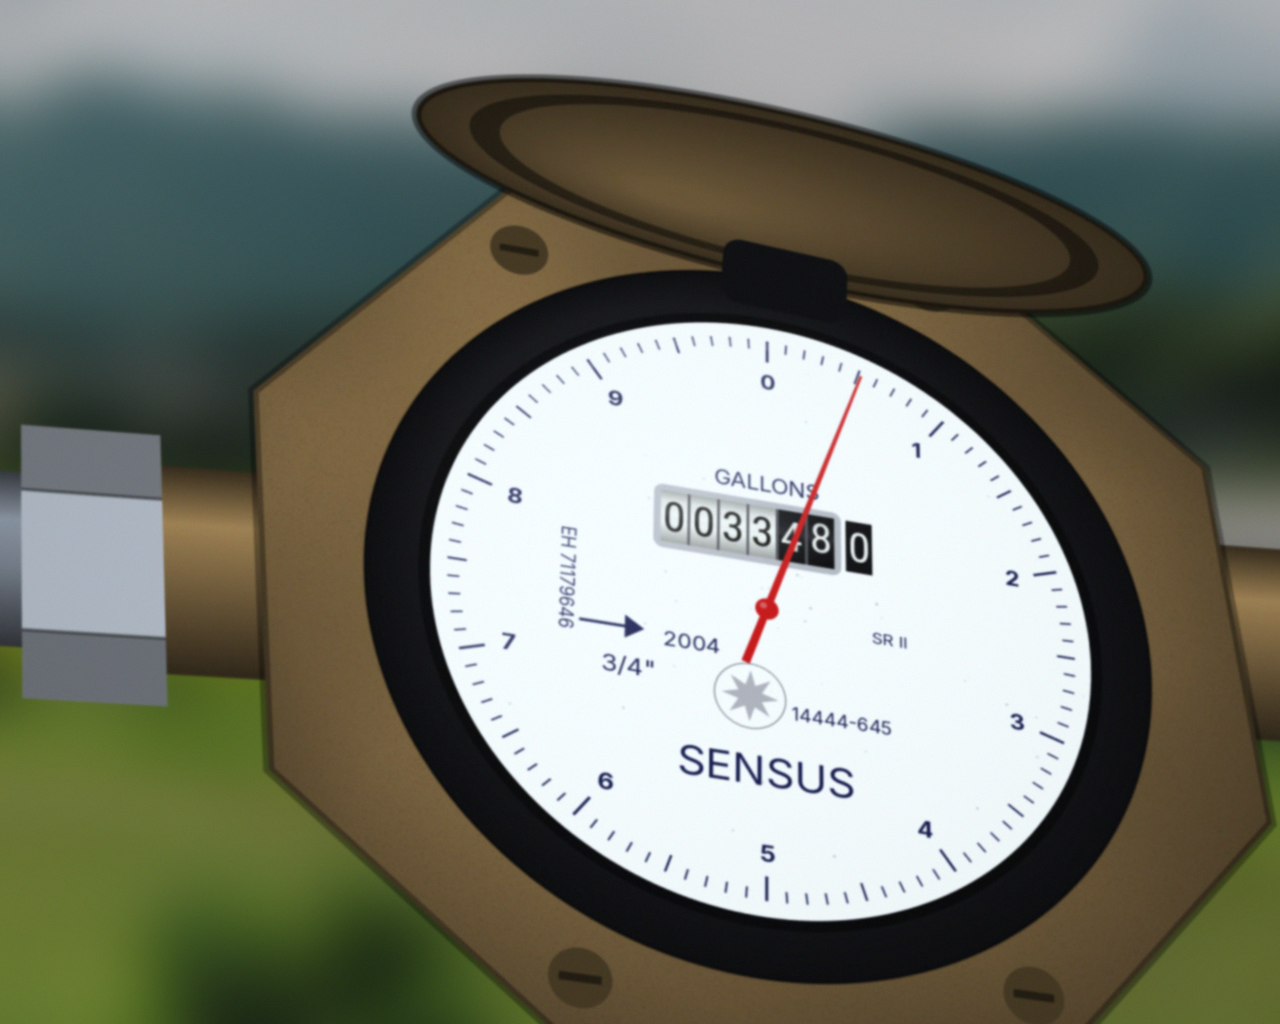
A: {"value": 33480.5, "unit": "gal"}
